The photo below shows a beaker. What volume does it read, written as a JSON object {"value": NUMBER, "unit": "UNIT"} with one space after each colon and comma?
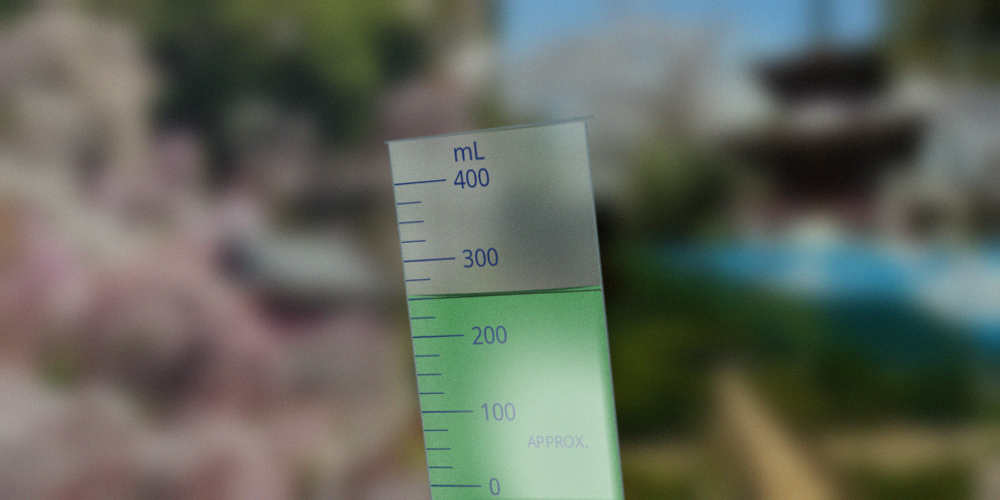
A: {"value": 250, "unit": "mL"}
